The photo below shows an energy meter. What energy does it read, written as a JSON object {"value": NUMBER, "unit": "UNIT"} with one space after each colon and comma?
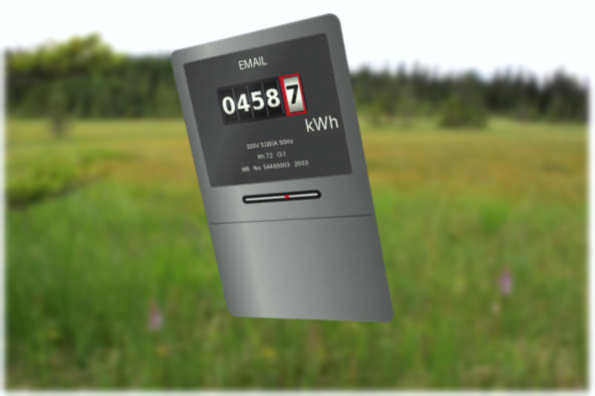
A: {"value": 458.7, "unit": "kWh"}
